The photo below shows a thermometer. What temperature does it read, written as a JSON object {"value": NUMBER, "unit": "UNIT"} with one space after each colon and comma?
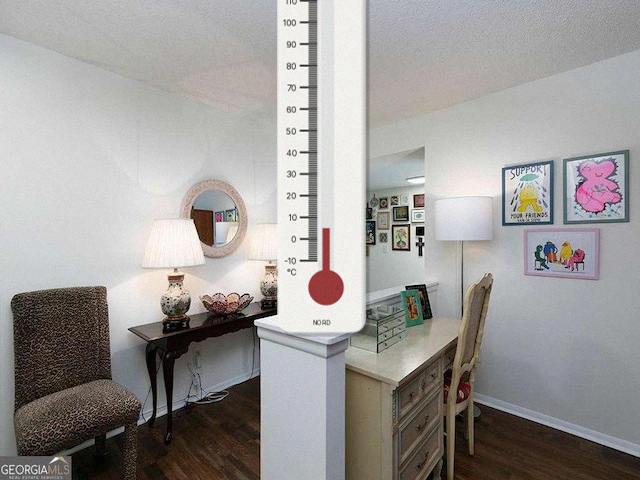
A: {"value": 5, "unit": "°C"}
